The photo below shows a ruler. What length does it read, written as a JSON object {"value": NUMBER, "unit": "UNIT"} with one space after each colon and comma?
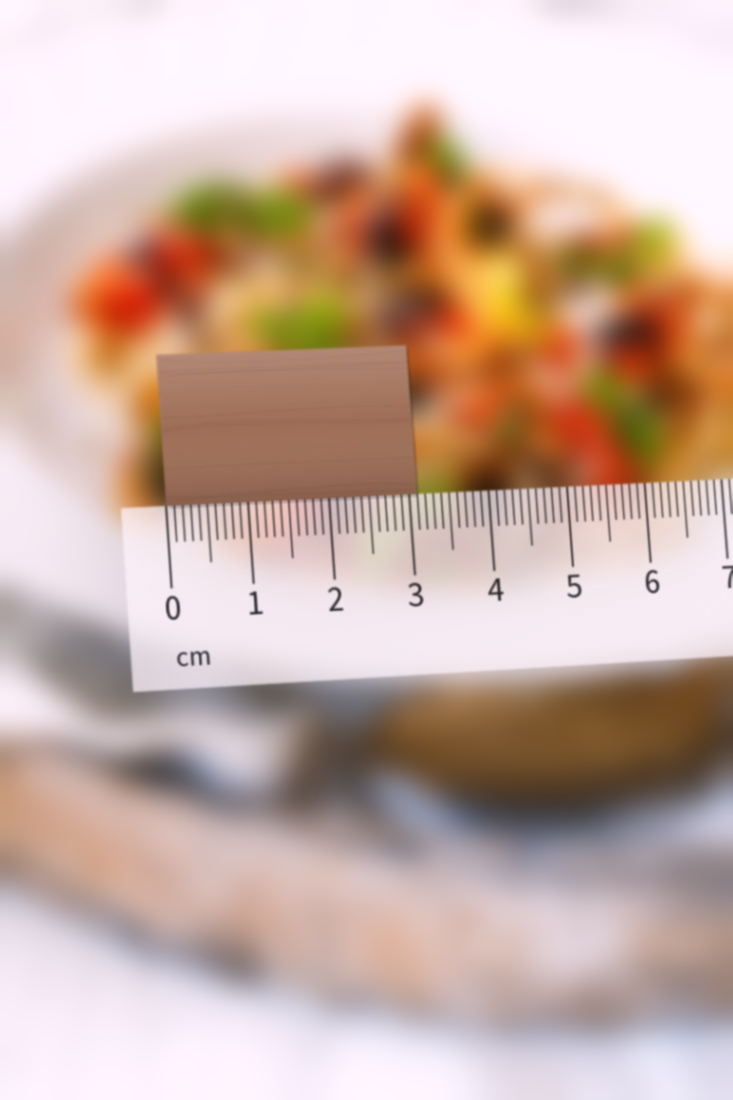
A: {"value": 3.1, "unit": "cm"}
